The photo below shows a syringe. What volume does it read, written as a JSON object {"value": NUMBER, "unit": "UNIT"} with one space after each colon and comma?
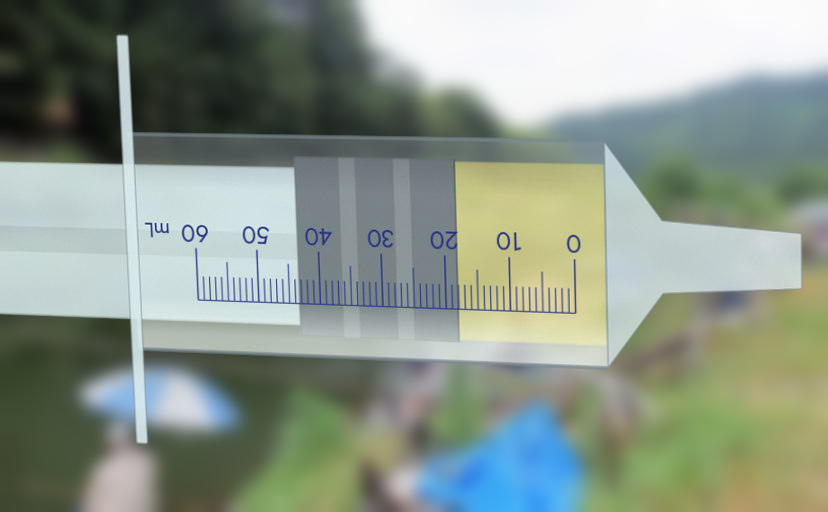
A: {"value": 18, "unit": "mL"}
